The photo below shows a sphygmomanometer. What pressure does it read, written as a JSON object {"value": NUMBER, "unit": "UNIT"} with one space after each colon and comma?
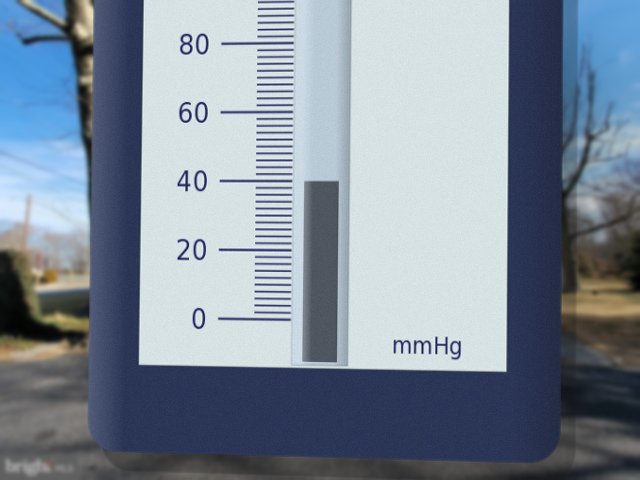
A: {"value": 40, "unit": "mmHg"}
